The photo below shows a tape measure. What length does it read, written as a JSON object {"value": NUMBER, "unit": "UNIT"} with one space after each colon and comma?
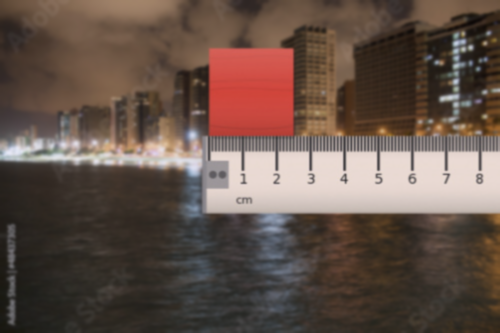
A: {"value": 2.5, "unit": "cm"}
